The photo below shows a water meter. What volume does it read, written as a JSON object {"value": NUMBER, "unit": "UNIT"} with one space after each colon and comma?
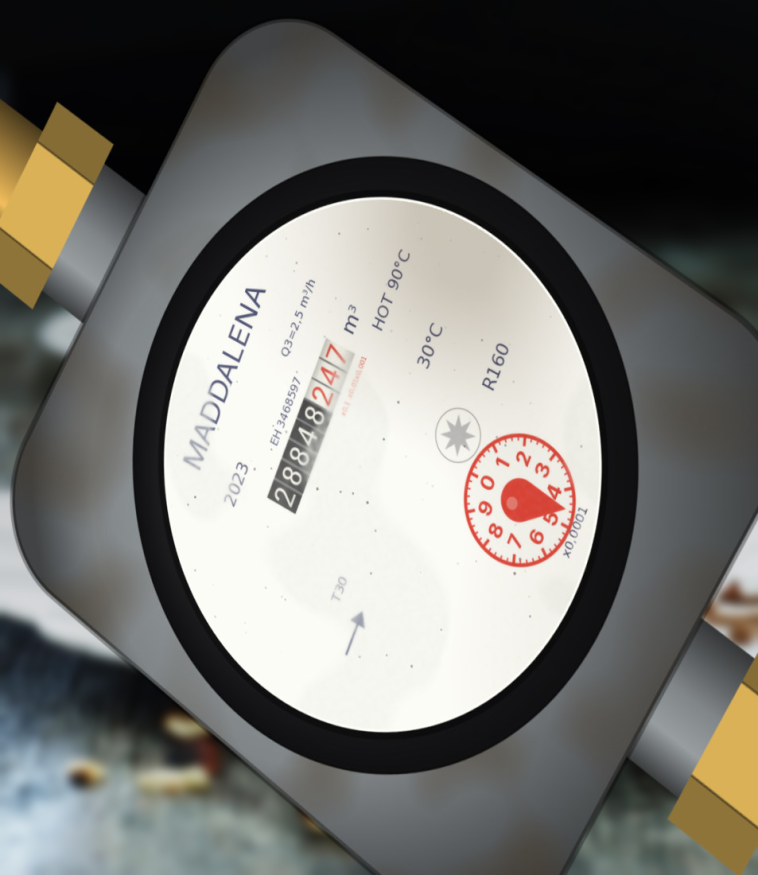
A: {"value": 28848.2474, "unit": "m³"}
